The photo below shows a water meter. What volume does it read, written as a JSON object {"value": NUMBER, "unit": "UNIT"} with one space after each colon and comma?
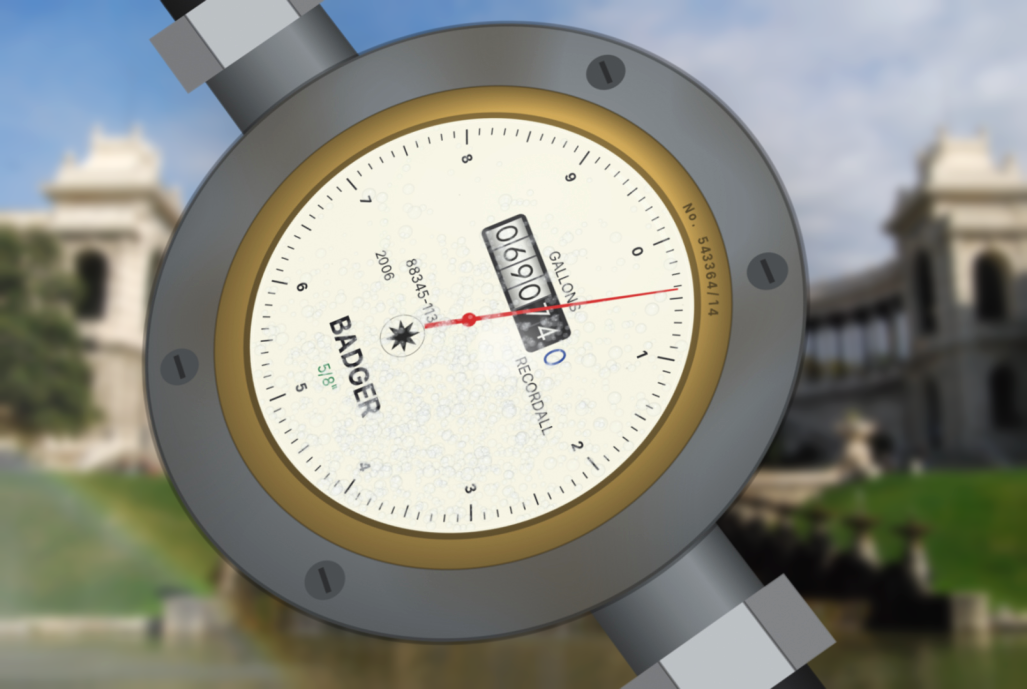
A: {"value": 690740.4, "unit": "gal"}
